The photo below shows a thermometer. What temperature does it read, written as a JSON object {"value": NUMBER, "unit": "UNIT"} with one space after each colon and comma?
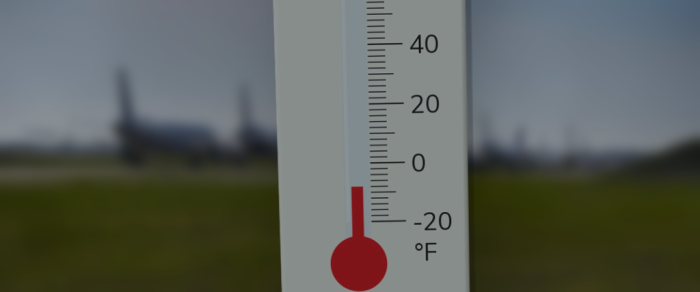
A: {"value": -8, "unit": "°F"}
